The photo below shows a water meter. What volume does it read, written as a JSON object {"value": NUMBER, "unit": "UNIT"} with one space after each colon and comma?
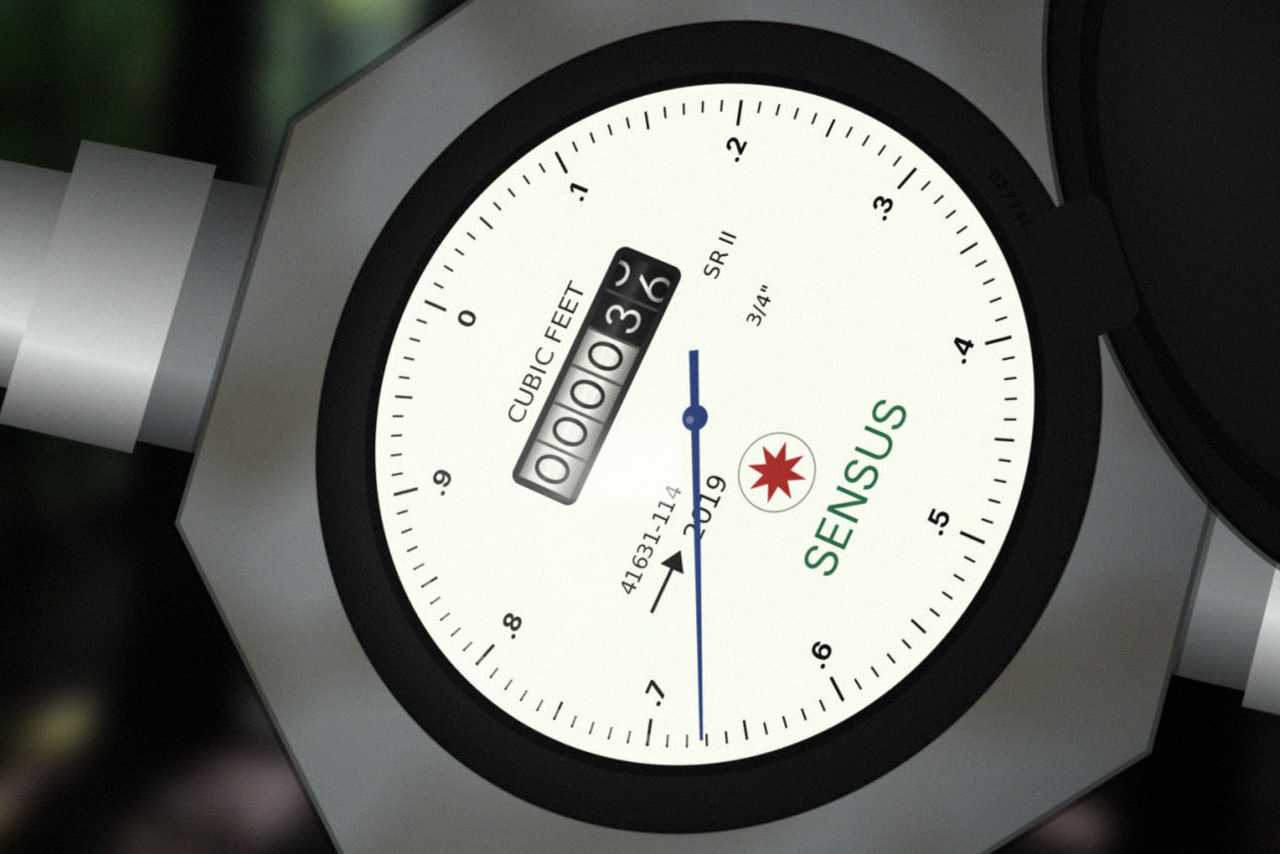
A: {"value": 35.67, "unit": "ft³"}
